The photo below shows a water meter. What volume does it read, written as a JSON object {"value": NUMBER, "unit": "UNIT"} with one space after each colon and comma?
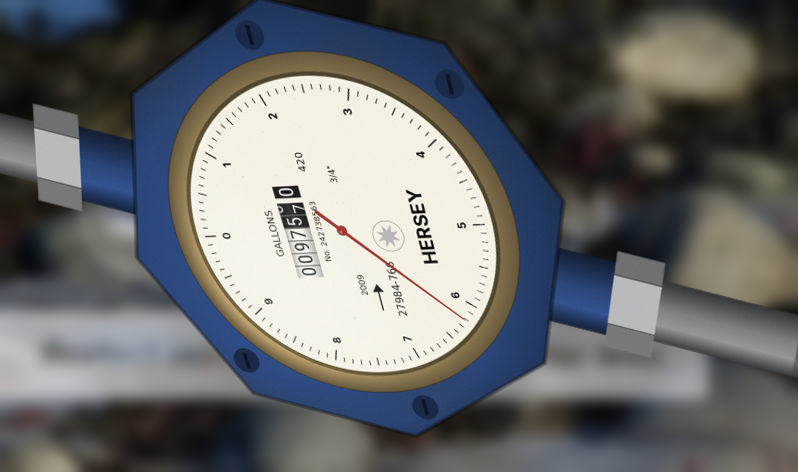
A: {"value": 97566.2, "unit": "gal"}
